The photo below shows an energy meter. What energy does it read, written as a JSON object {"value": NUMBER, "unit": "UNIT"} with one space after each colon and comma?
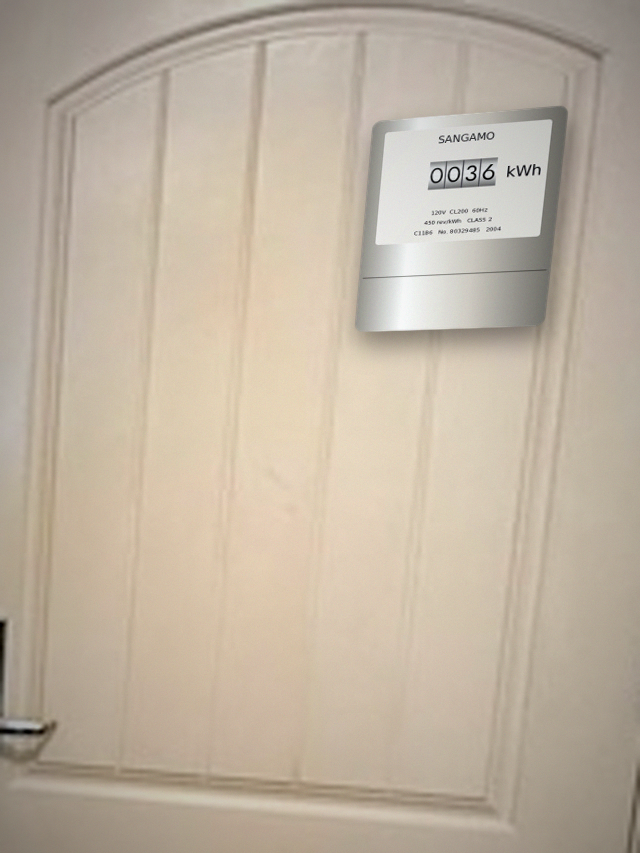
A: {"value": 36, "unit": "kWh"}
